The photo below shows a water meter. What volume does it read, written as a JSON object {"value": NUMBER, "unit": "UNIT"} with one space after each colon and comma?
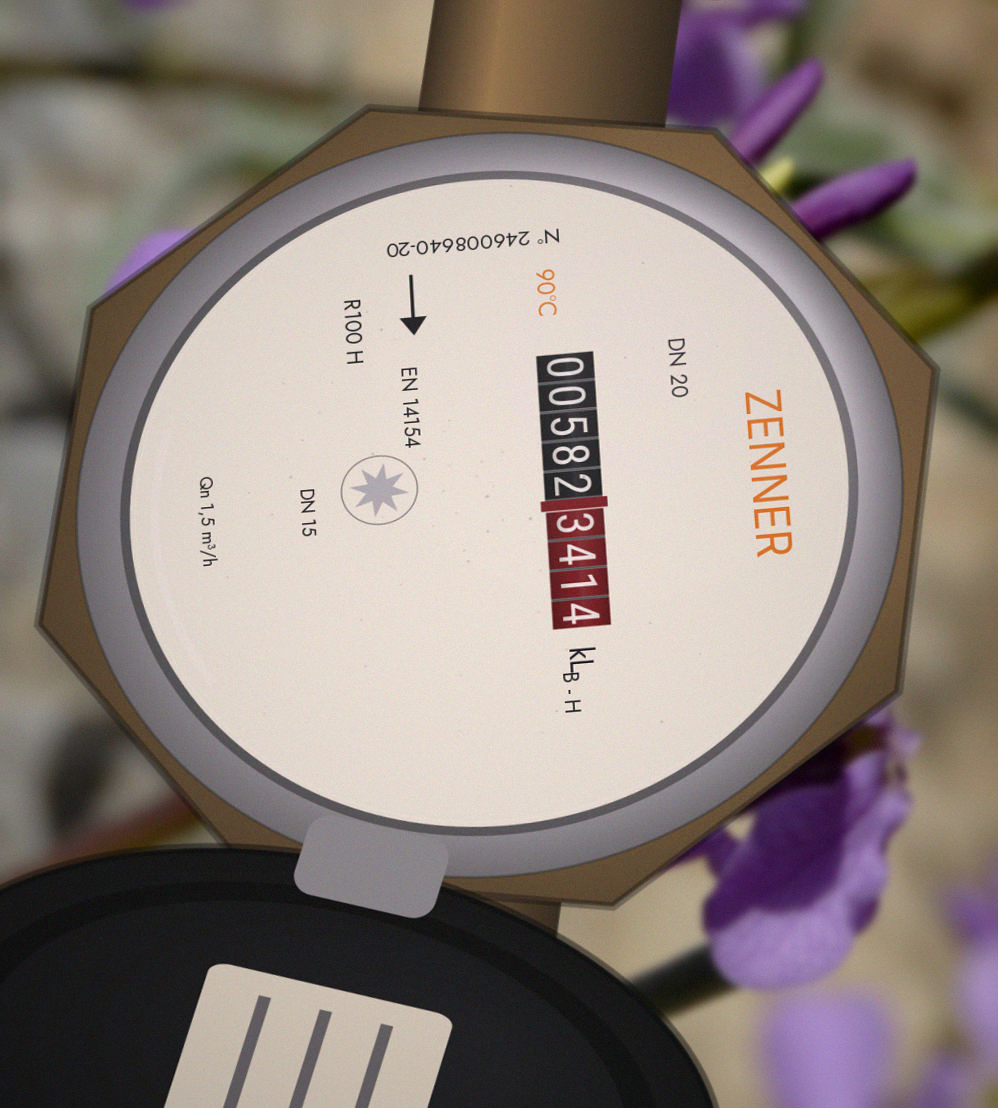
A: {"value": 582.3414, "unit": "kL"}
